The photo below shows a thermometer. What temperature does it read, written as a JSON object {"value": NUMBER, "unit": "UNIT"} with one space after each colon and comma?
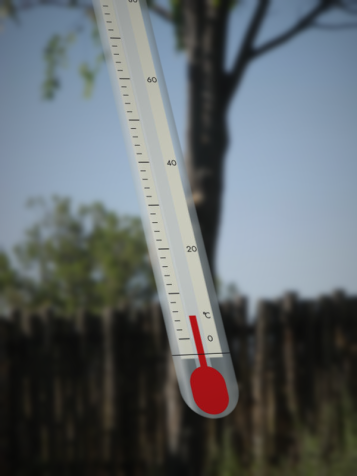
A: {"value": 5, "unit": "°C"}
